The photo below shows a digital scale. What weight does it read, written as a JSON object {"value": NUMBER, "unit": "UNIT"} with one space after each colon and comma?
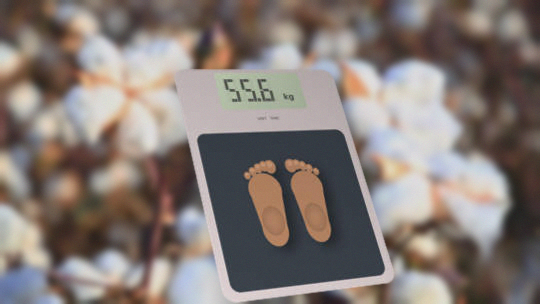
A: {"value": 55.6, "unit": "kg"}
